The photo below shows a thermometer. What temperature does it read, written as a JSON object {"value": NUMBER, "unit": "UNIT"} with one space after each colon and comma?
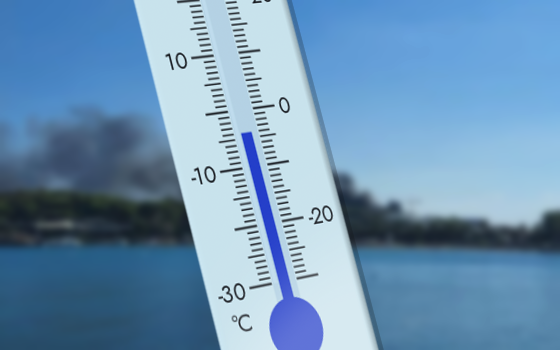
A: {"value": -4, "unit": "°C"}
